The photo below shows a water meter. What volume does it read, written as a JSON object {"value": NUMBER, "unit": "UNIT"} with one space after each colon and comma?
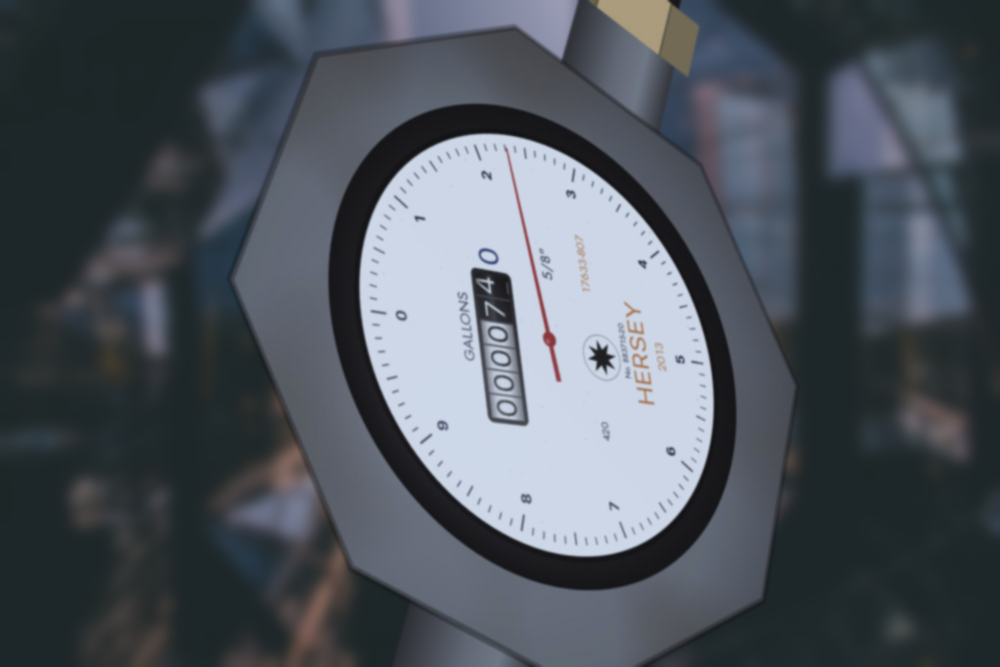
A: {"value": 742.3, "unit": "gal"}
